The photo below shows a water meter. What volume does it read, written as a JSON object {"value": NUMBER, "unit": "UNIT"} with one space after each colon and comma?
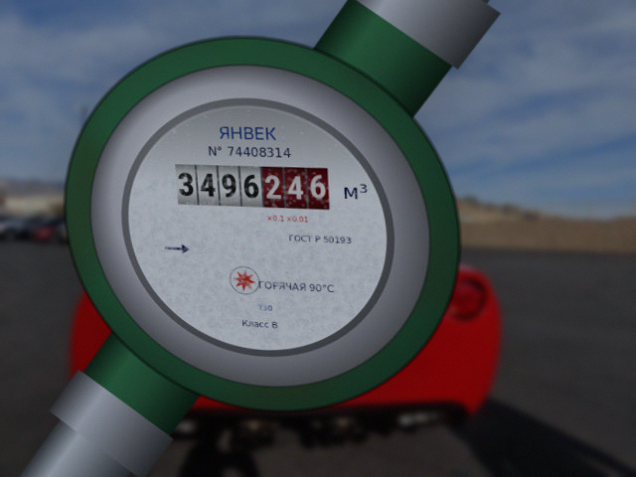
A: {"value": 3496.246, "unit": "m³"}
